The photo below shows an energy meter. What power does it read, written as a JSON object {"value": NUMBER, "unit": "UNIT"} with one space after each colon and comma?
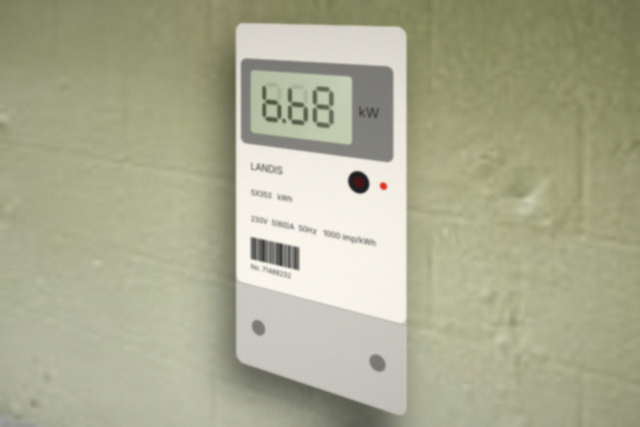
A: {"value": 6.68, "unit": "kW"}
